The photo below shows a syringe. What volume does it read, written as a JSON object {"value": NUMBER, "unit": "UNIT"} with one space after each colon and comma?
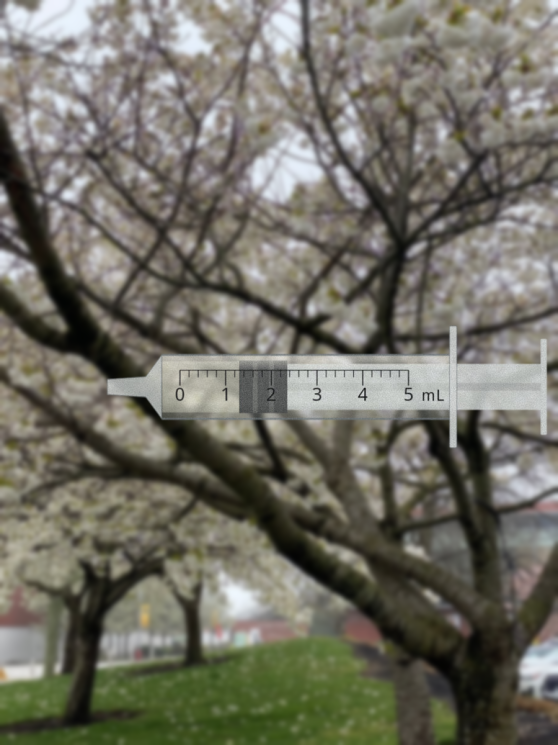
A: {"value": 1.3, "unit": "mL"}
